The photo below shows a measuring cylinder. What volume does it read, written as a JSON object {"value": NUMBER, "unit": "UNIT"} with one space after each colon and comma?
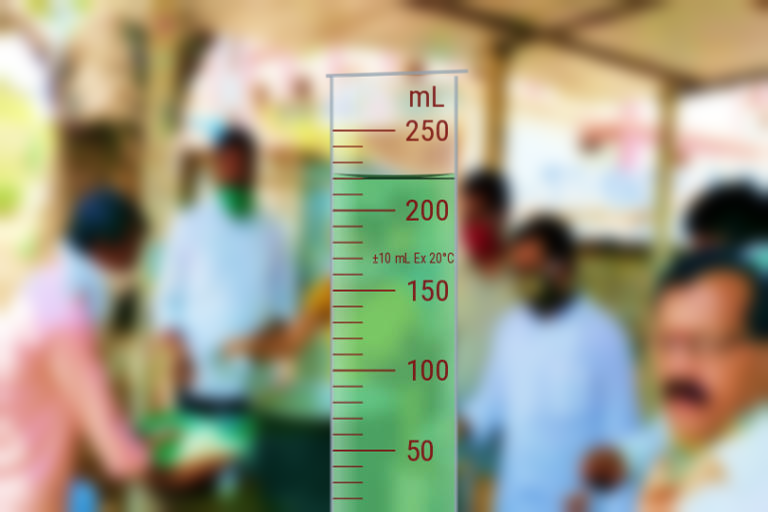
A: {"value": 220, "unit": "mL"}
